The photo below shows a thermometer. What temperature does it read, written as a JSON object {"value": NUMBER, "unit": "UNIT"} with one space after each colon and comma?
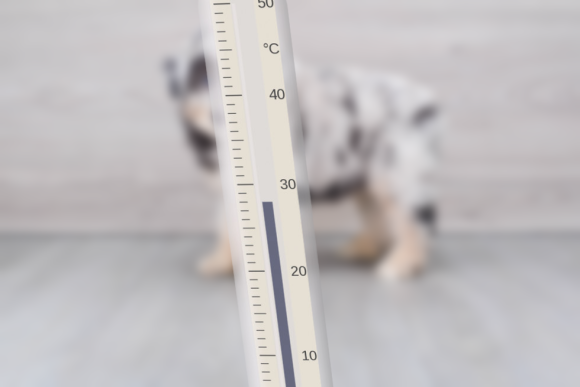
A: {"value": 28, "unit": "°C"}
